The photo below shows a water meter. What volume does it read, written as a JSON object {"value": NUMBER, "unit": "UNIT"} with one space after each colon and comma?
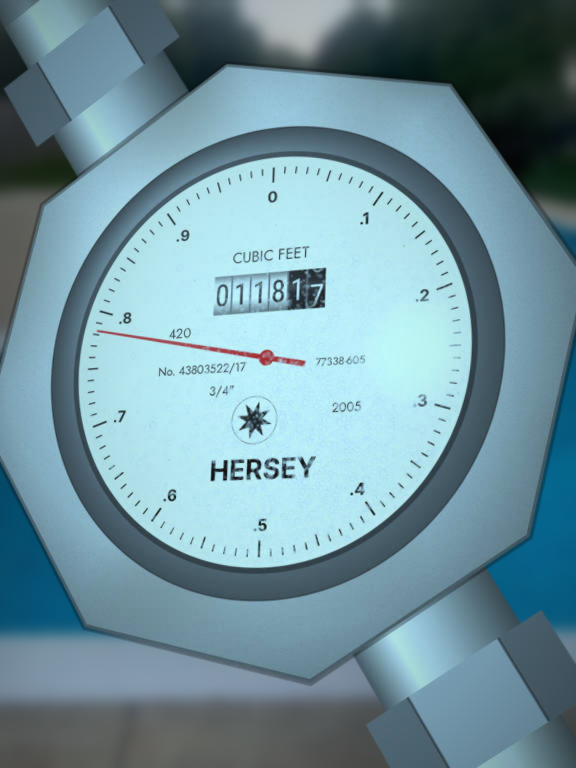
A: {"value": 11816.78, "unit": "ft³"}
